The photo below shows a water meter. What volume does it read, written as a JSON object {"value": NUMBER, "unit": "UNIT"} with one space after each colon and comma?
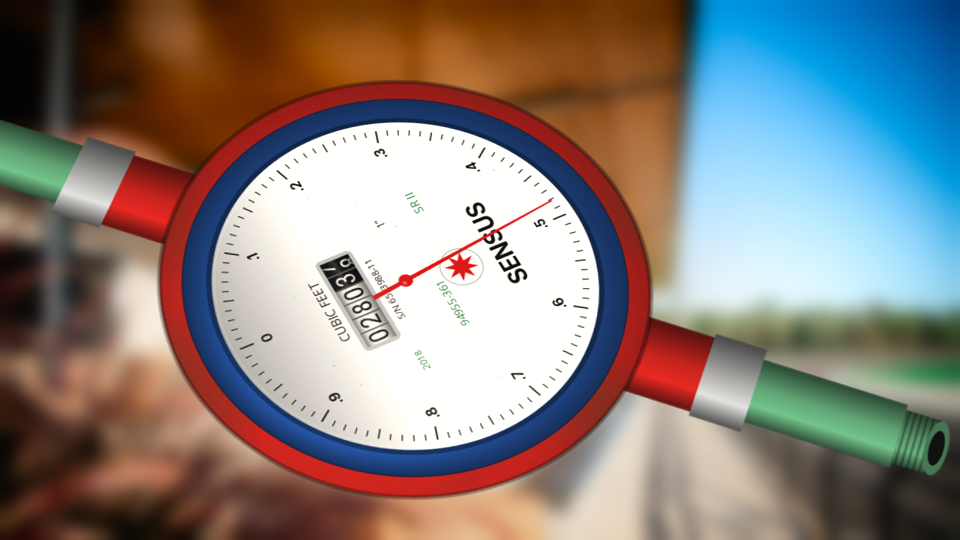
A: {"value": 28037.48, "unit": "ft³"}
